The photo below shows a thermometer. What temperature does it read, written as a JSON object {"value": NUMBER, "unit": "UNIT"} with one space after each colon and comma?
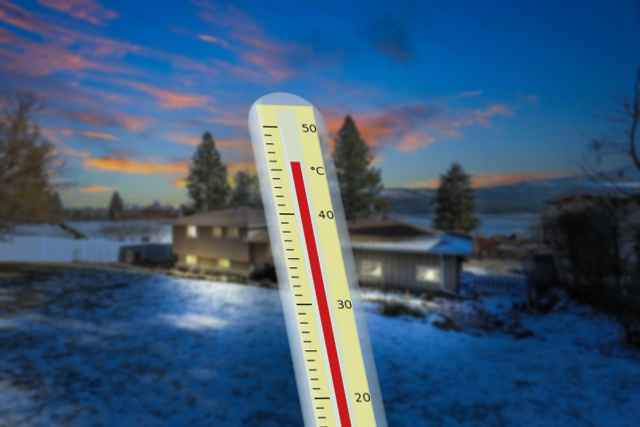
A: {"value": 46, "unit": "°C"}
